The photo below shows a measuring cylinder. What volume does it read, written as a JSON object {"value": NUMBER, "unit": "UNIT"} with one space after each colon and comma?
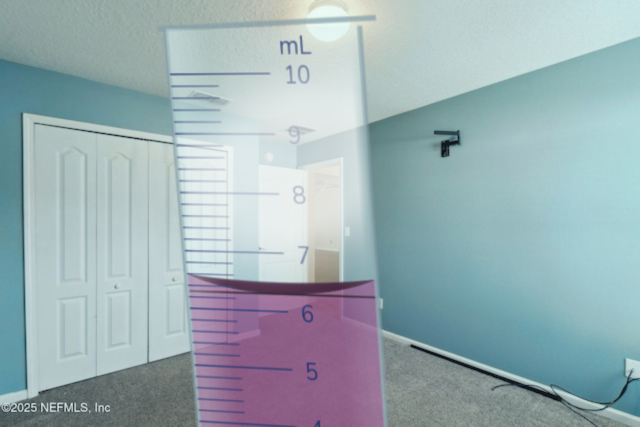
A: {"value": 6.3, "unit": "mL"}
